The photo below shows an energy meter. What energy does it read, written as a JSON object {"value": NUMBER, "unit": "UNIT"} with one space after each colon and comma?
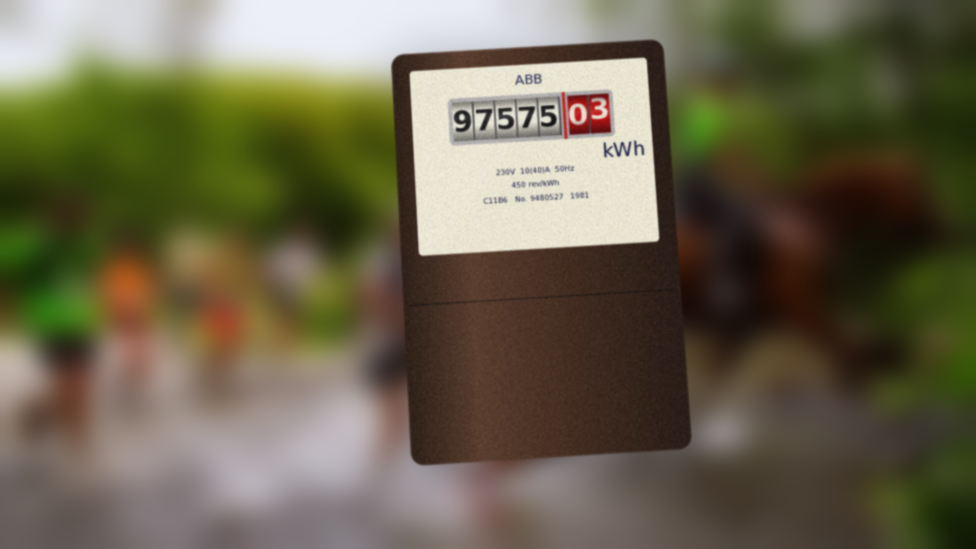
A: {"value": 97575.03, "unit": "kWh"}
